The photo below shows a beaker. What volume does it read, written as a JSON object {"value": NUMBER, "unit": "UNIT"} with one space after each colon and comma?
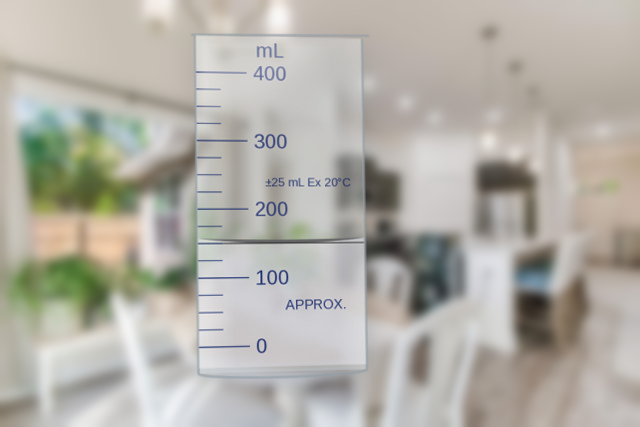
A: {"value": 150, "unit": "mL"}
